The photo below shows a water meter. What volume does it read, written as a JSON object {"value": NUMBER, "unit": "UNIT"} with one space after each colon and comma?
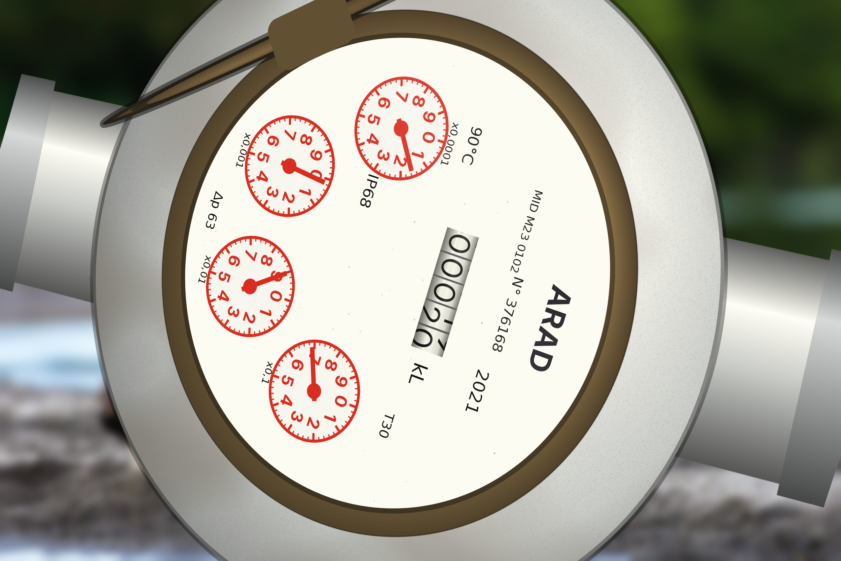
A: {"value": 19.6901, "unit": "kL"}
